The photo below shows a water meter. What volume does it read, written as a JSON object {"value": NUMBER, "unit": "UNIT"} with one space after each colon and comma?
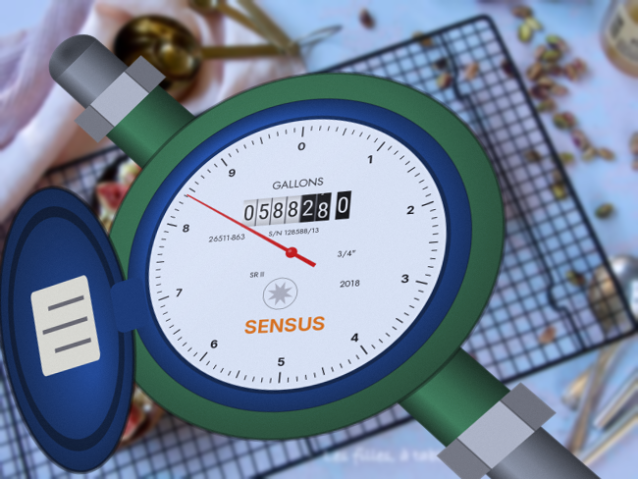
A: {"value": 588278.4, "unit": "gal"}
